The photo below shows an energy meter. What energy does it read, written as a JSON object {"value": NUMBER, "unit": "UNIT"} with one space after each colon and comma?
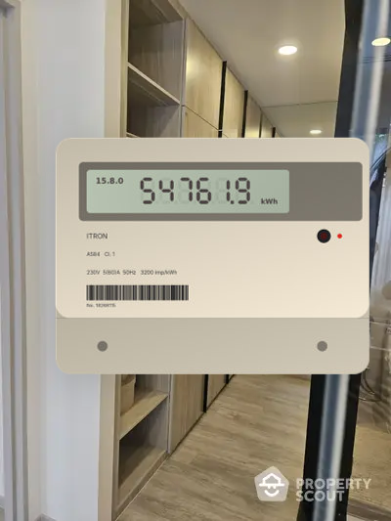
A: {"value": 54761.9, "unit": "kWh"}
